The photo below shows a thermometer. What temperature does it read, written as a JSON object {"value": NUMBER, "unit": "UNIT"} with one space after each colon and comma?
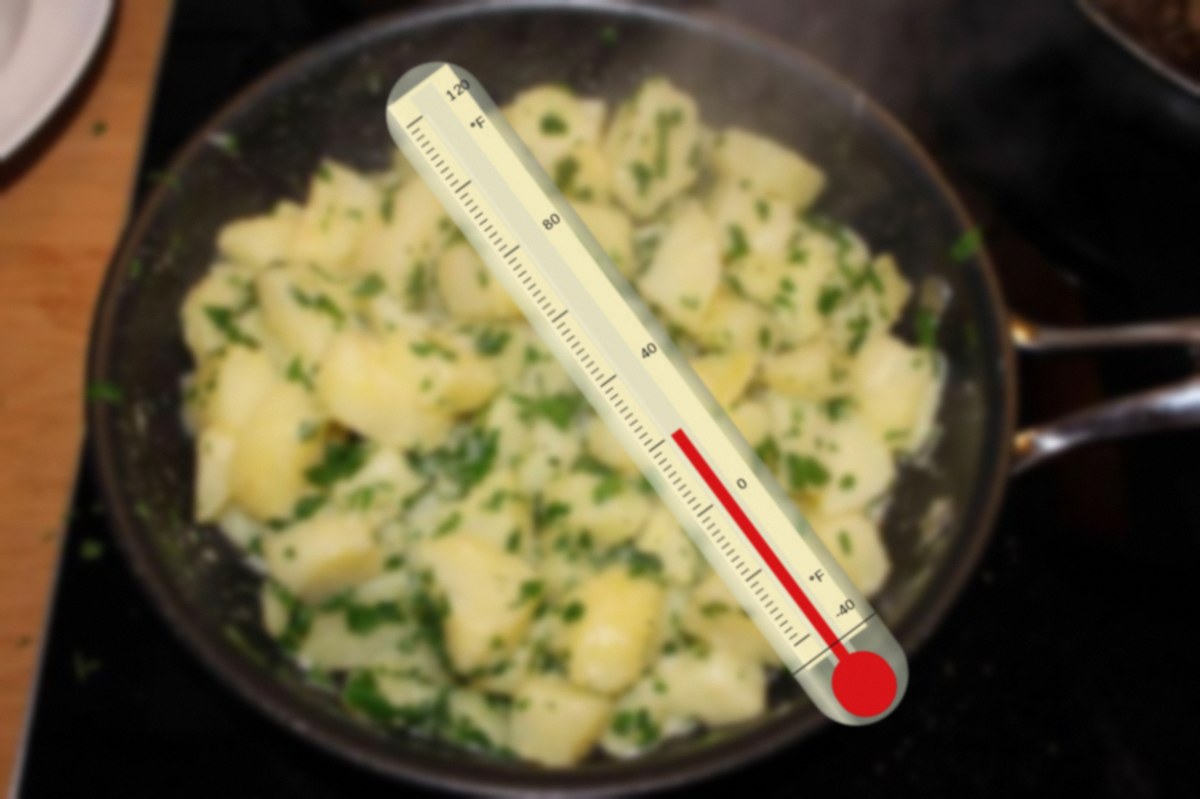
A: {"value": 20, "unit": "°F"}
